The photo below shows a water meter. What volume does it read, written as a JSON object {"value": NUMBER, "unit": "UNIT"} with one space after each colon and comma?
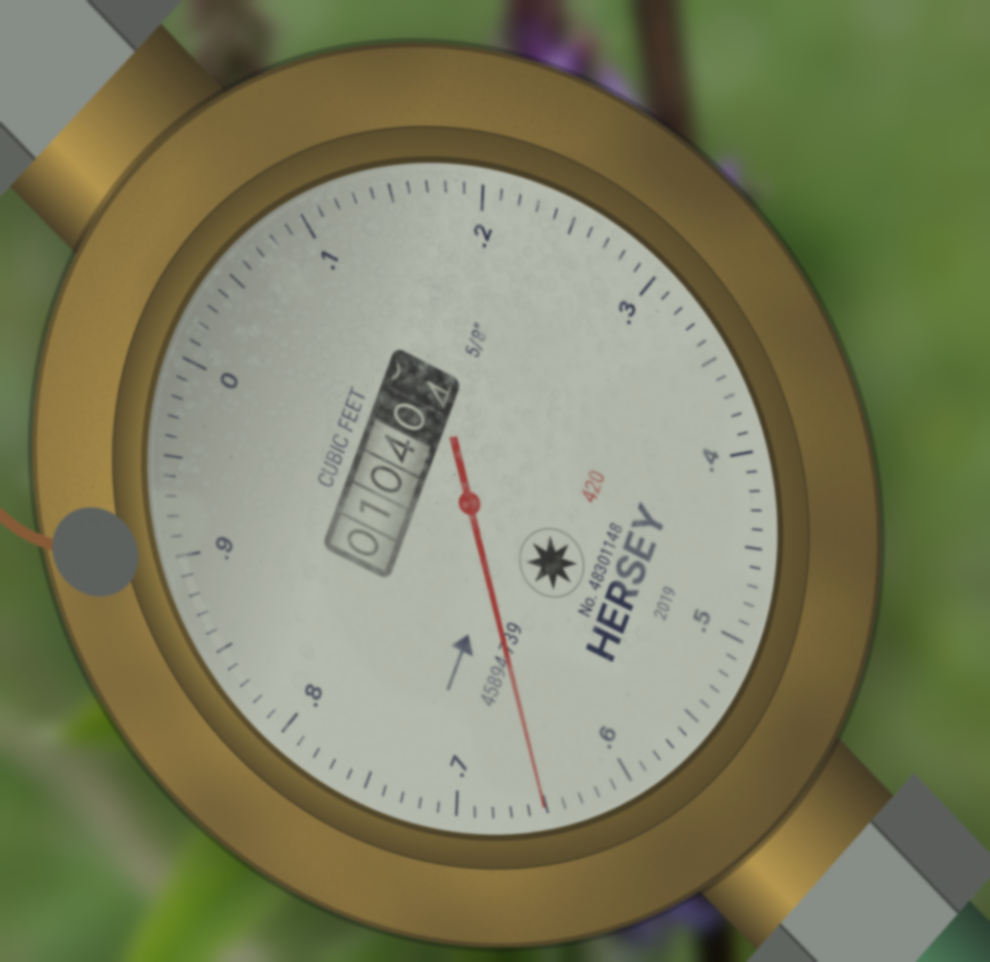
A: {"value": 10403.65, "unit": "ft³"}
